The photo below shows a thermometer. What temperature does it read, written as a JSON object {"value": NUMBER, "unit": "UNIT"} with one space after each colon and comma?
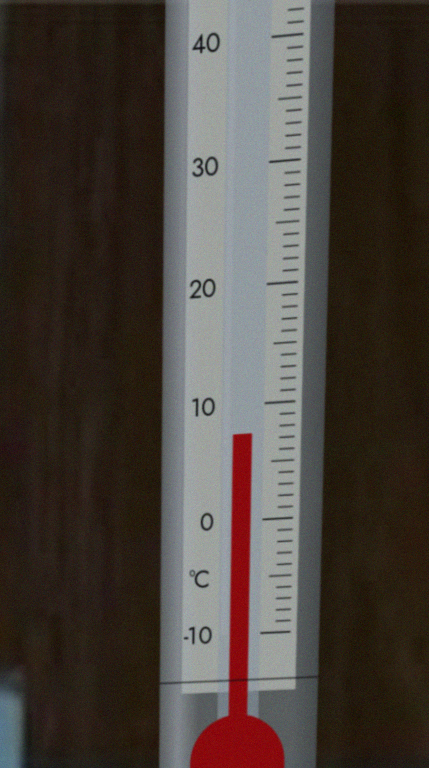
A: {"value": 7.5, "unit": "°C"}
